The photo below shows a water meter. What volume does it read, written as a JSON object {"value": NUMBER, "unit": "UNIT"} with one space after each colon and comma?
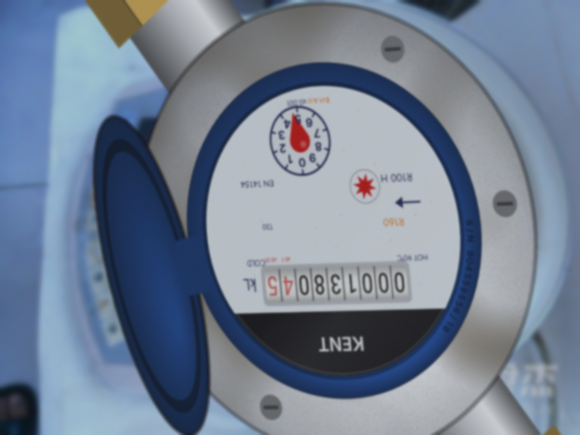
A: {"value": 1380.454, "unit": "kL"}
